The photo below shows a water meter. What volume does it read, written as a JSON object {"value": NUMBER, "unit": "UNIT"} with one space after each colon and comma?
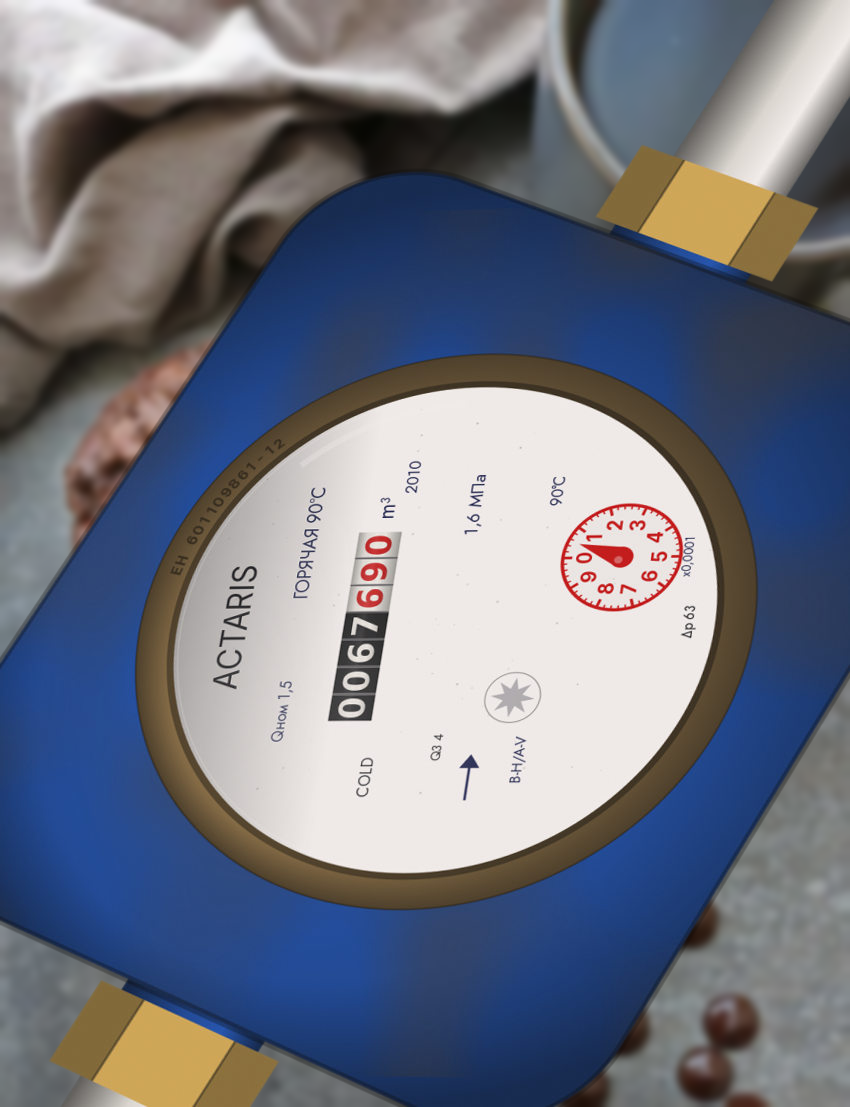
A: {"value": 67.6900, "unit": "m³"}
